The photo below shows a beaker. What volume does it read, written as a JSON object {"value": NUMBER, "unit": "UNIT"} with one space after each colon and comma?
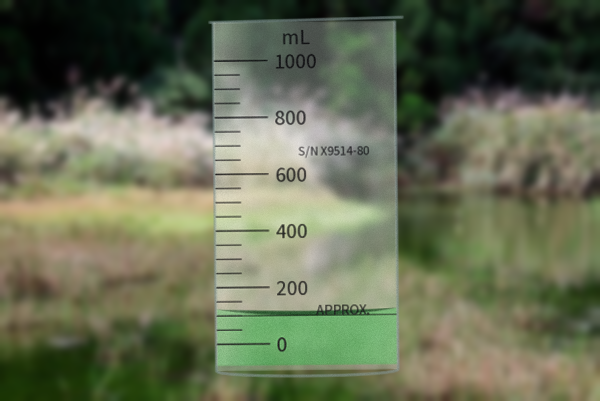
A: {"value": 100, "unit": "mL"}
